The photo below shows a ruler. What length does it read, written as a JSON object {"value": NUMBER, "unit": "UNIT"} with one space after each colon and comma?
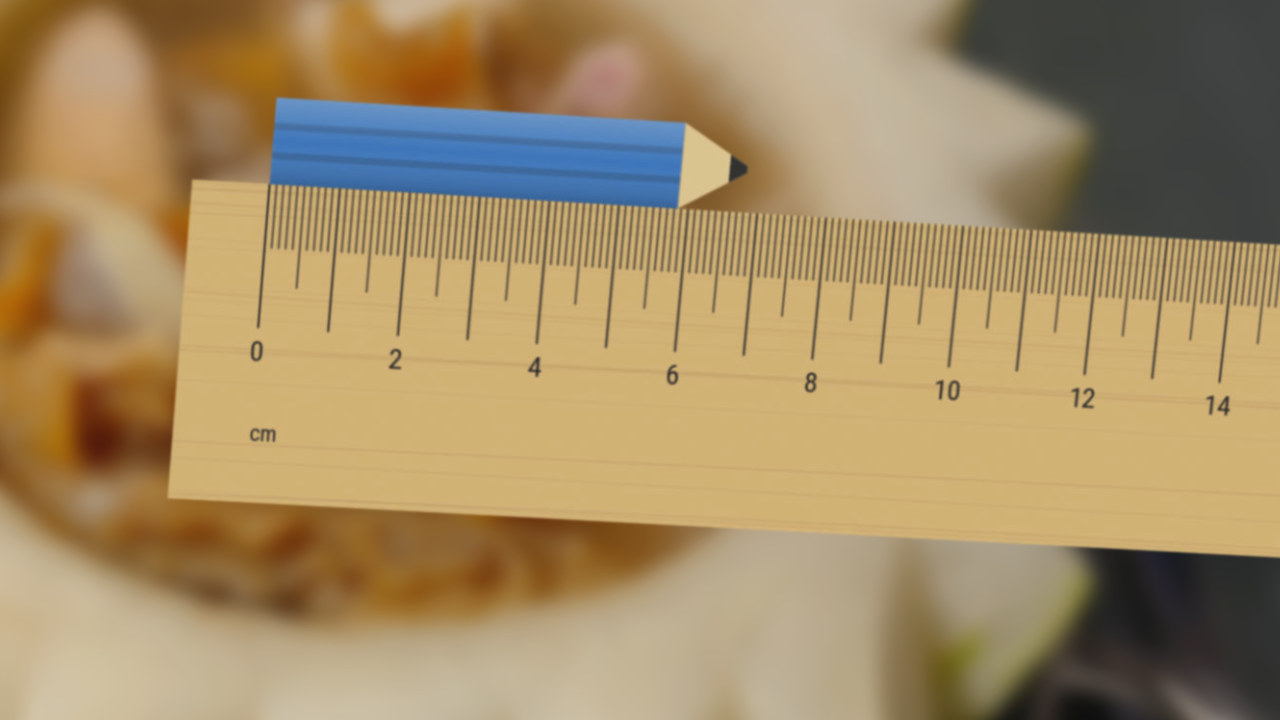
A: {"value": 6.8, "unit": "cm"}
